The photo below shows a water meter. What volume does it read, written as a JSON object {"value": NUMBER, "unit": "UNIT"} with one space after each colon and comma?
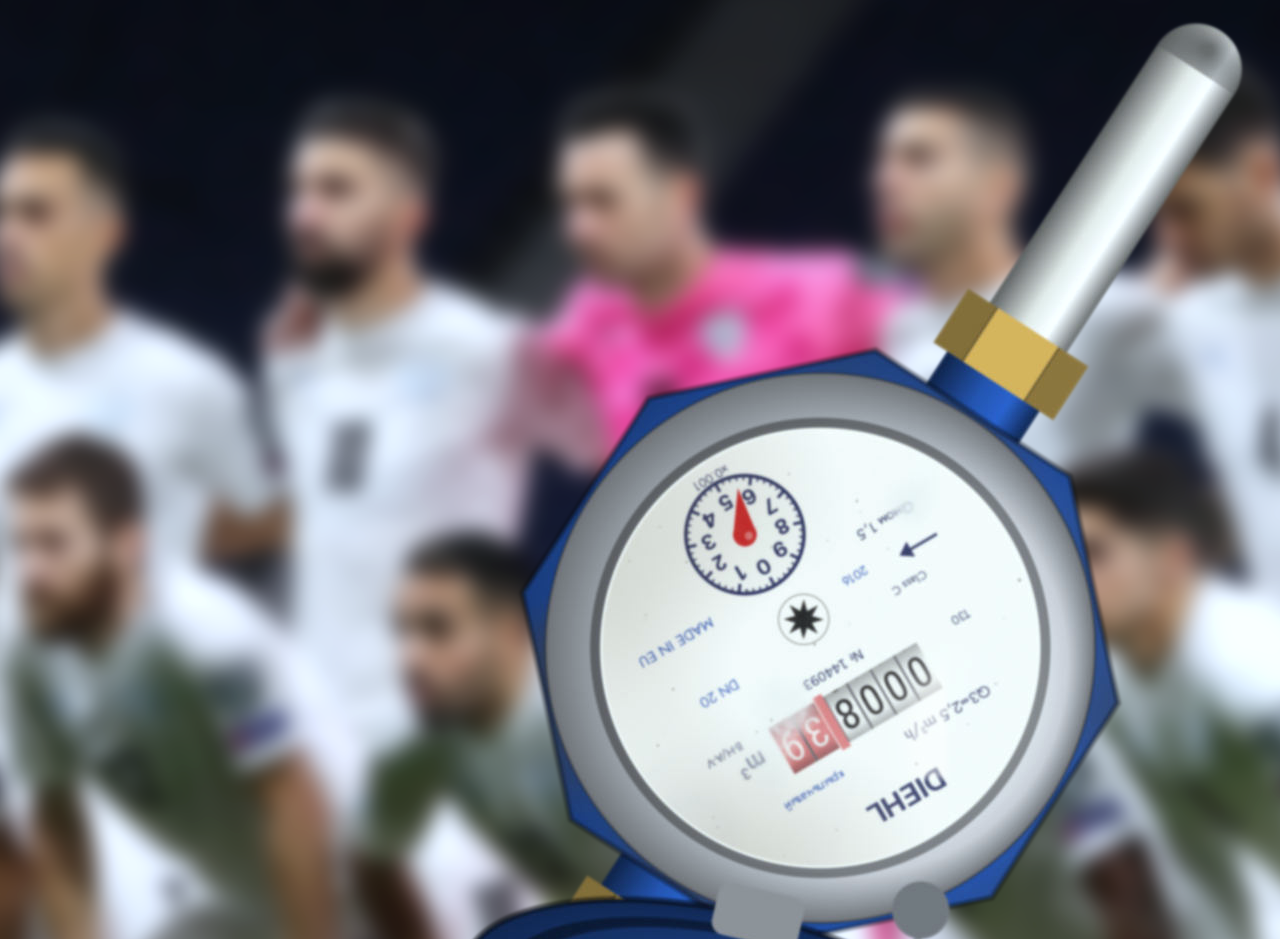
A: {"value": 8.395, "unit": "m³"}
